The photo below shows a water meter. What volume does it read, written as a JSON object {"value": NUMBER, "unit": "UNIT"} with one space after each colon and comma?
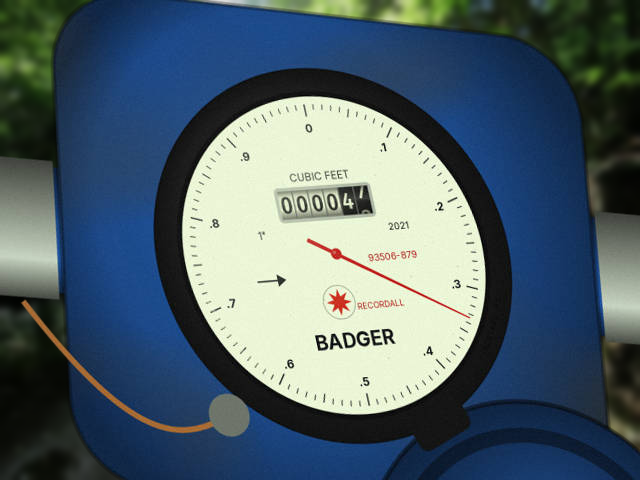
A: {"value": 47.33, "unit": "ft³"}
